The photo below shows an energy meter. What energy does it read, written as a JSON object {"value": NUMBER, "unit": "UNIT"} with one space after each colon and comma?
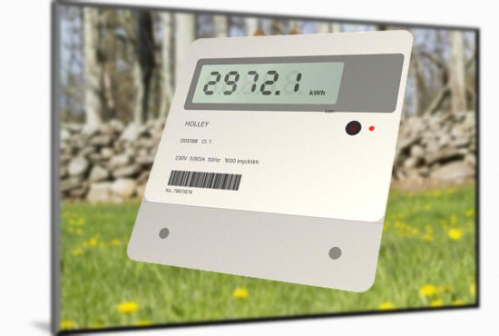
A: {"value": 2972.1, "unit": "kWh"}
